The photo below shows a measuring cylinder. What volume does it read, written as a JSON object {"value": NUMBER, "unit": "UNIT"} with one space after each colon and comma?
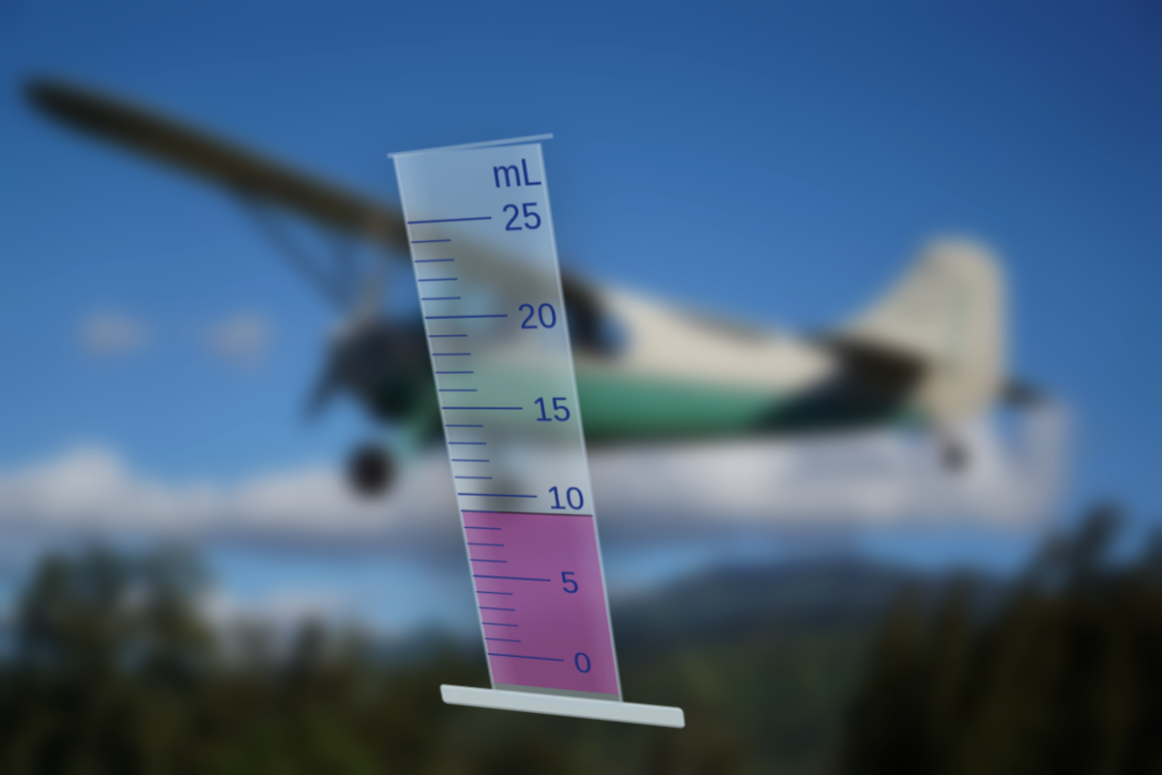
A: {"value": 9, "unit": "mL"}
